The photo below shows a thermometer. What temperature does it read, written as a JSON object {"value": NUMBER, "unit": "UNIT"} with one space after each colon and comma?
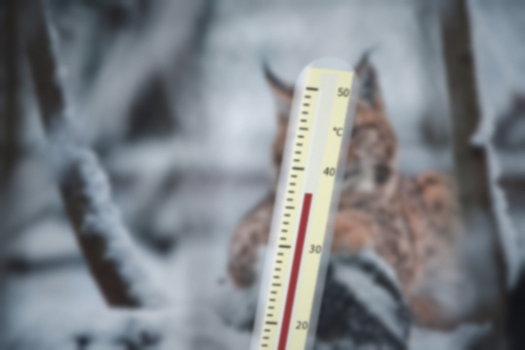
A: {"value": 37, "unit": "°C"}
